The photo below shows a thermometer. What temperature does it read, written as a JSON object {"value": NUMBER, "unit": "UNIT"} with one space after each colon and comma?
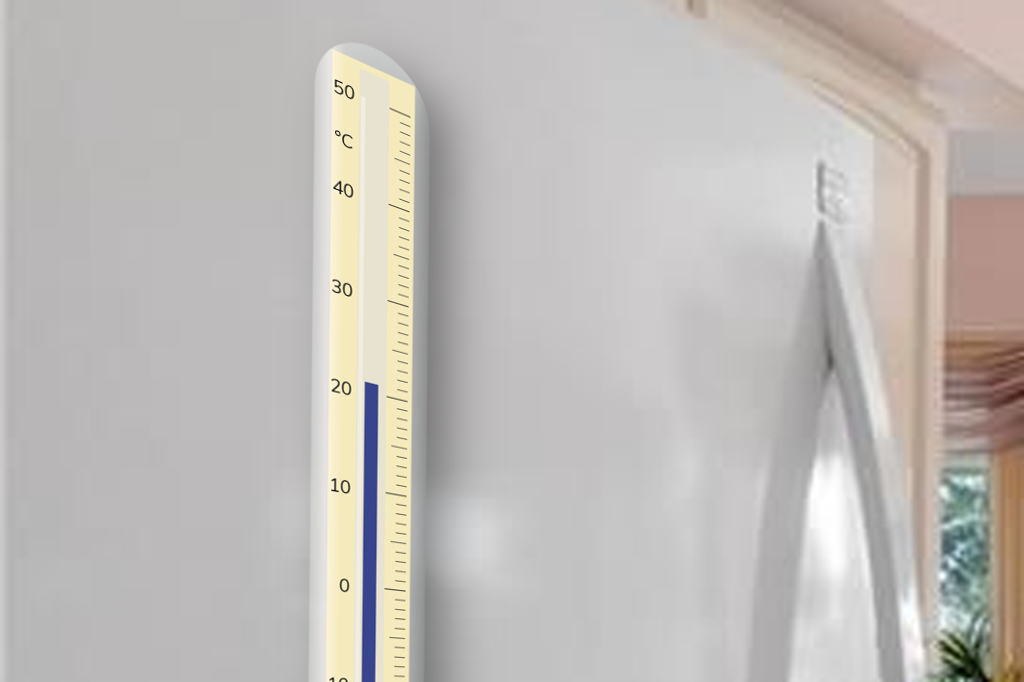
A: {"value": 21, "unit": "°C"}
